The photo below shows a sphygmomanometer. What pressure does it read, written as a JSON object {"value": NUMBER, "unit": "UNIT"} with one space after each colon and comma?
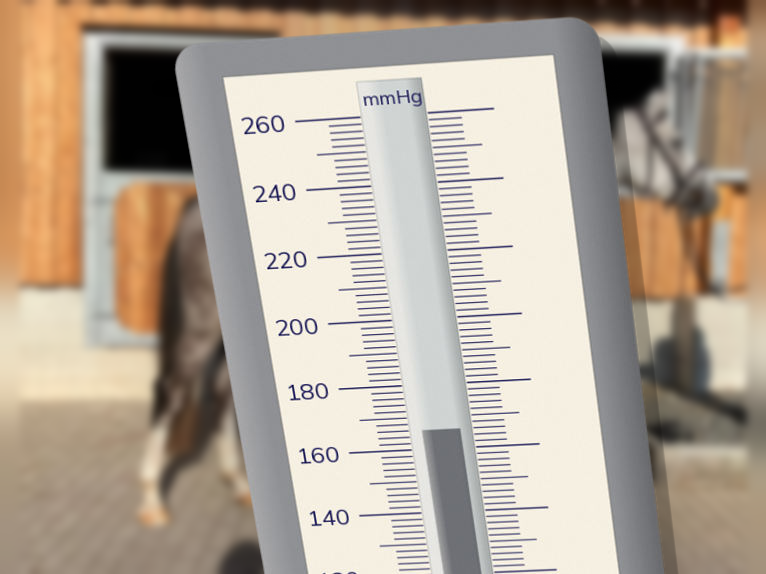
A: {"value": 166, "unit": "mmHg"}
